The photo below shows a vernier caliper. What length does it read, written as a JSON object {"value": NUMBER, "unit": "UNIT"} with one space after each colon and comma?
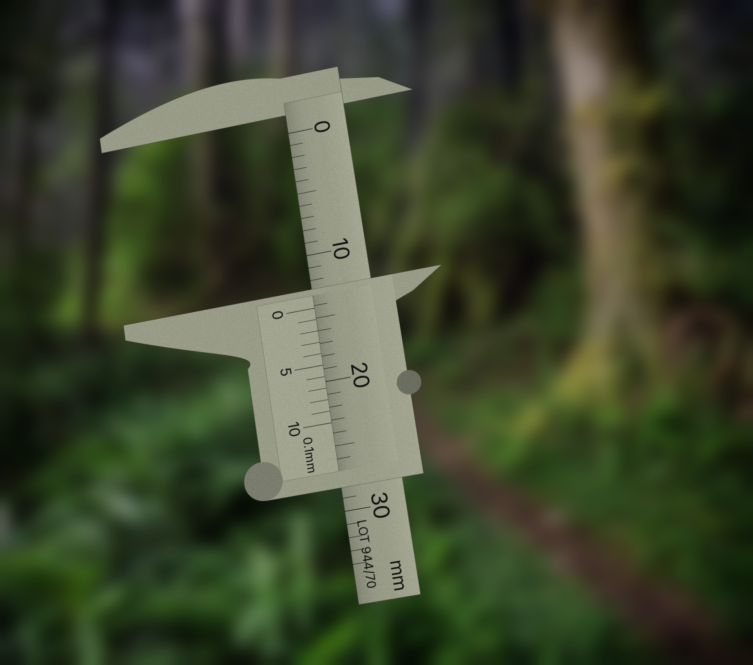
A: {"value": 14.2, "unit": "mm"}
